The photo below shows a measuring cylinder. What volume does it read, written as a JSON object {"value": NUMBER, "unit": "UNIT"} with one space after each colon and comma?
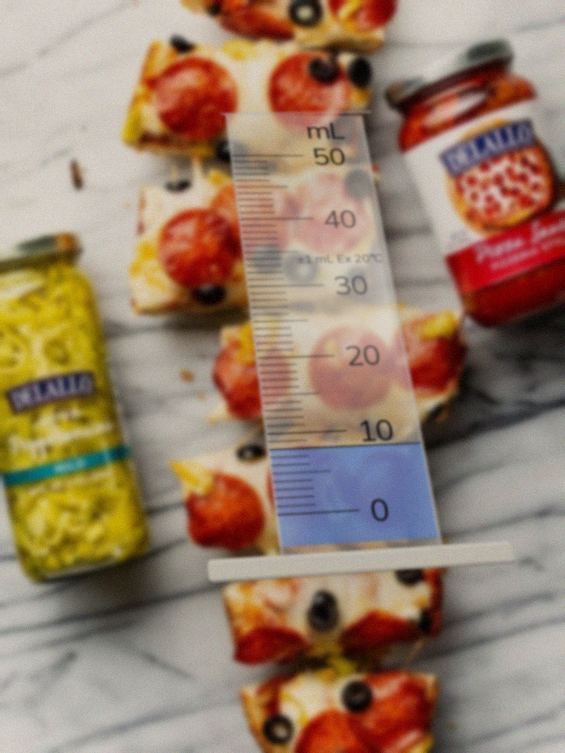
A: {"value": 8, "unit": "mL"}
